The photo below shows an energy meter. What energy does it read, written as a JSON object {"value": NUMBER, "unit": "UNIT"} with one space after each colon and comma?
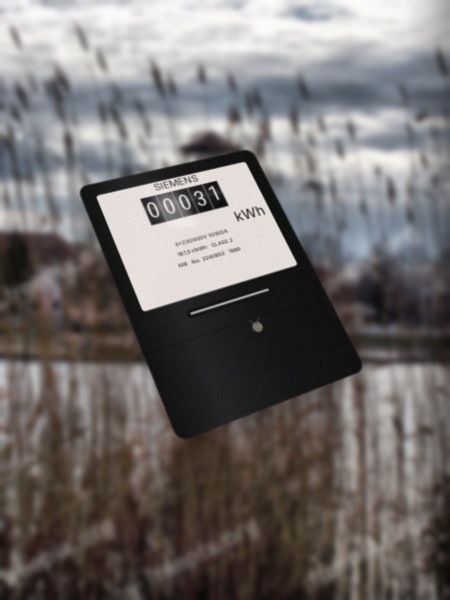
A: {"value": 31, "unit": "kWh"}
